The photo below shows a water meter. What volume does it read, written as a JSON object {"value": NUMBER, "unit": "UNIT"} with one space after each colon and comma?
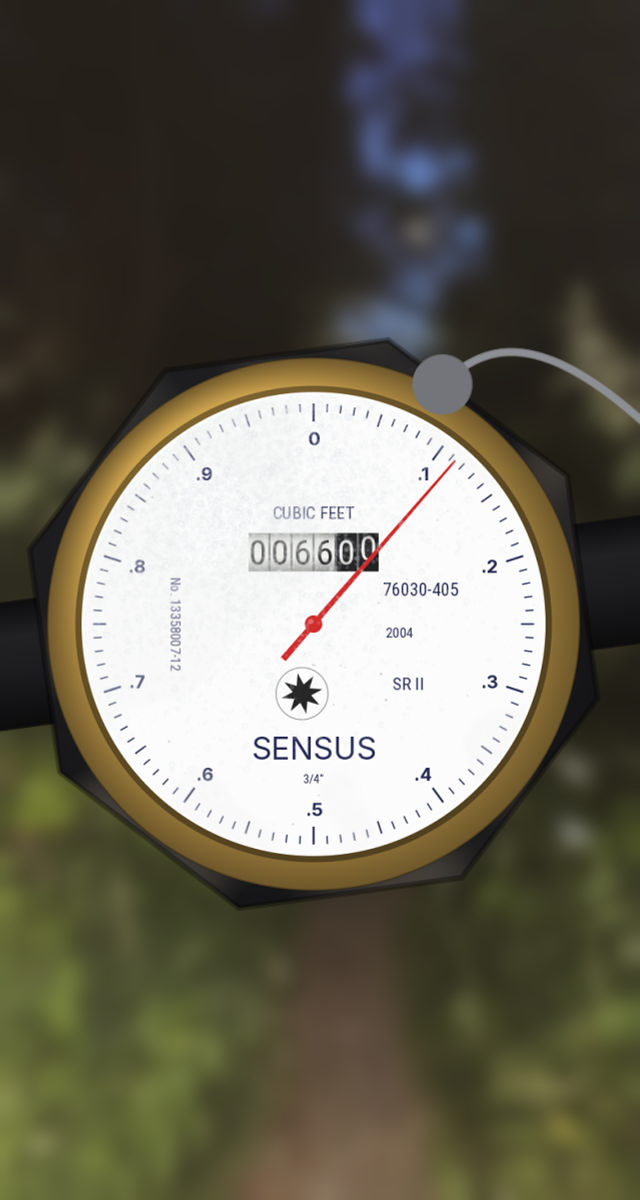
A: {"value": 6600.11, "unit": "ft³"}
